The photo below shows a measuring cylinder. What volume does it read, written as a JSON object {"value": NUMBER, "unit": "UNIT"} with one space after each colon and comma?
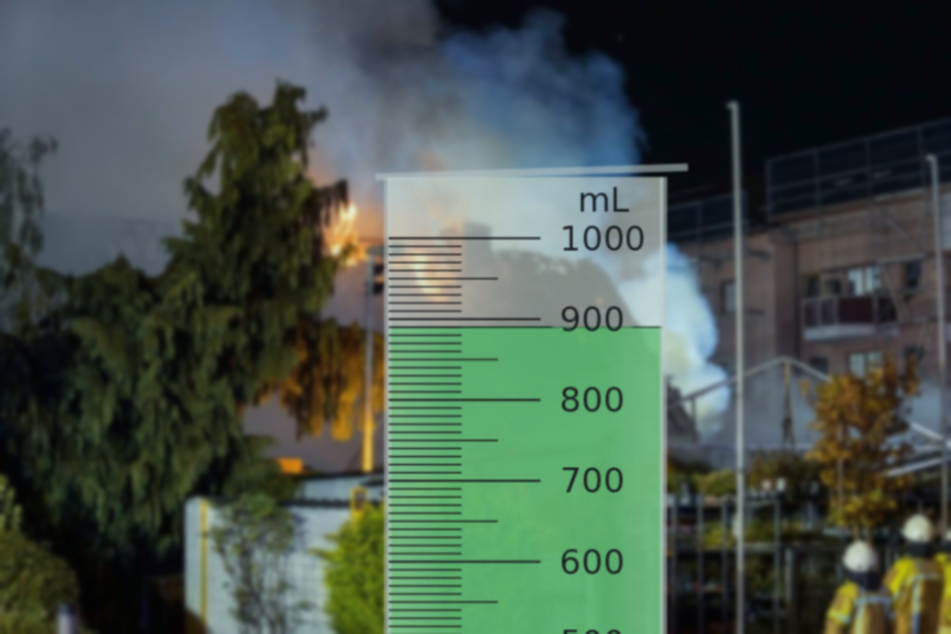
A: {"value": 890, "unit": "mL"}
